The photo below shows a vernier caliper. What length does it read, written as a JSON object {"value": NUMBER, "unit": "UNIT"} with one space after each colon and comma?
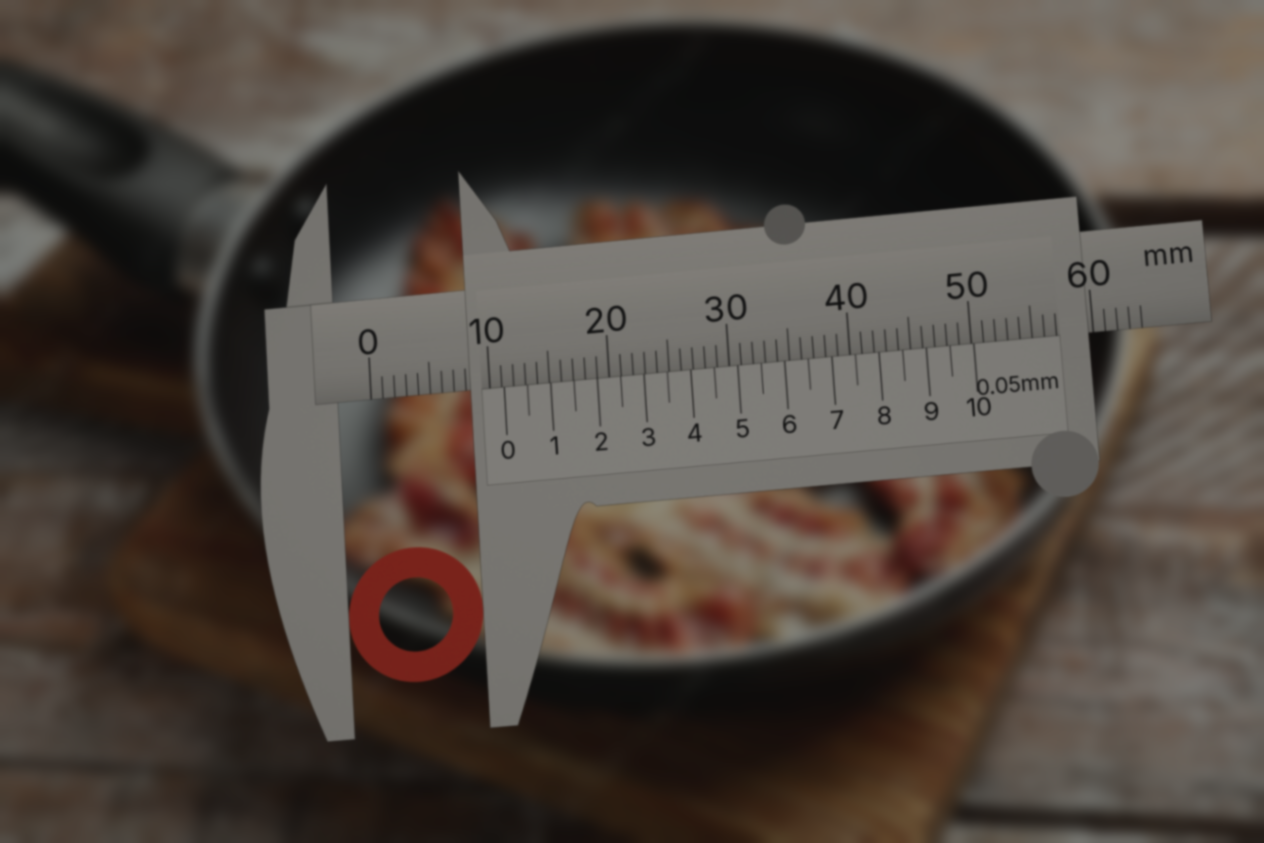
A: {"value": 11.2, "unit": "mm"}
